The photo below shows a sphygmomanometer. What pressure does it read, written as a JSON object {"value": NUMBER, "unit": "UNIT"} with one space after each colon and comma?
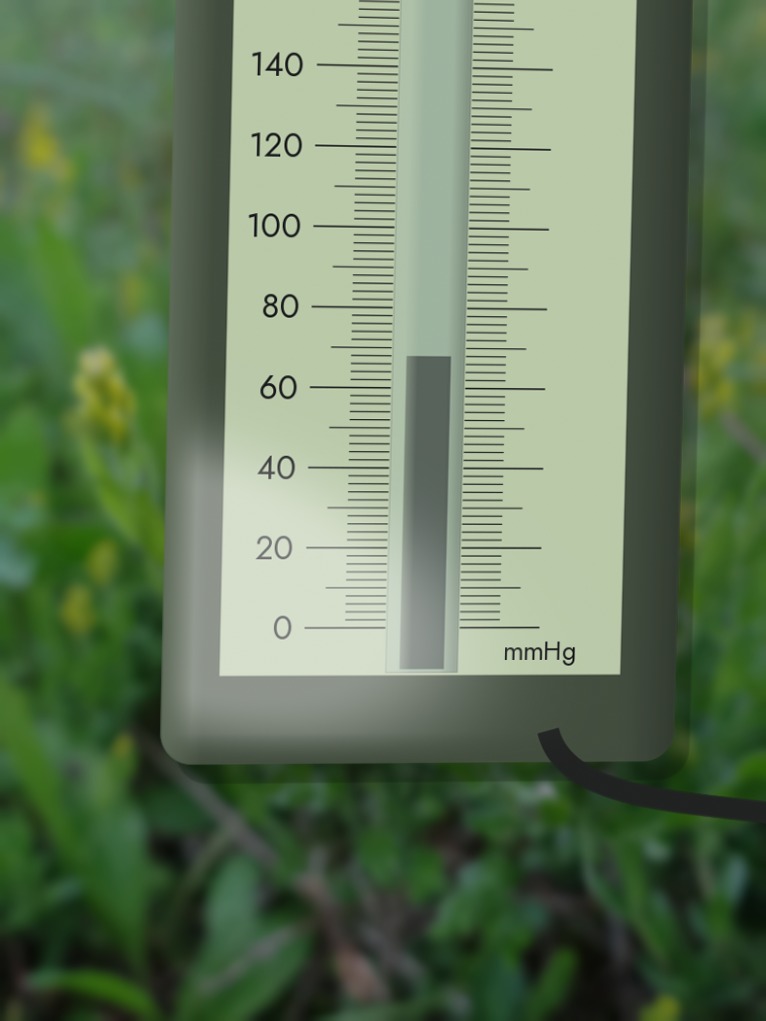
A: {"value": 68, "unit": "mmHg"}
